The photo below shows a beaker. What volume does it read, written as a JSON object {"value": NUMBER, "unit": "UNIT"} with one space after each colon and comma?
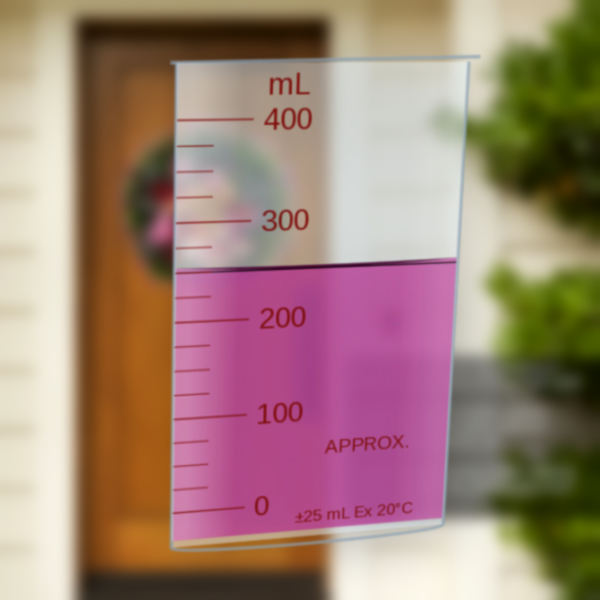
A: {"value": 250, "unit": "mL"}
